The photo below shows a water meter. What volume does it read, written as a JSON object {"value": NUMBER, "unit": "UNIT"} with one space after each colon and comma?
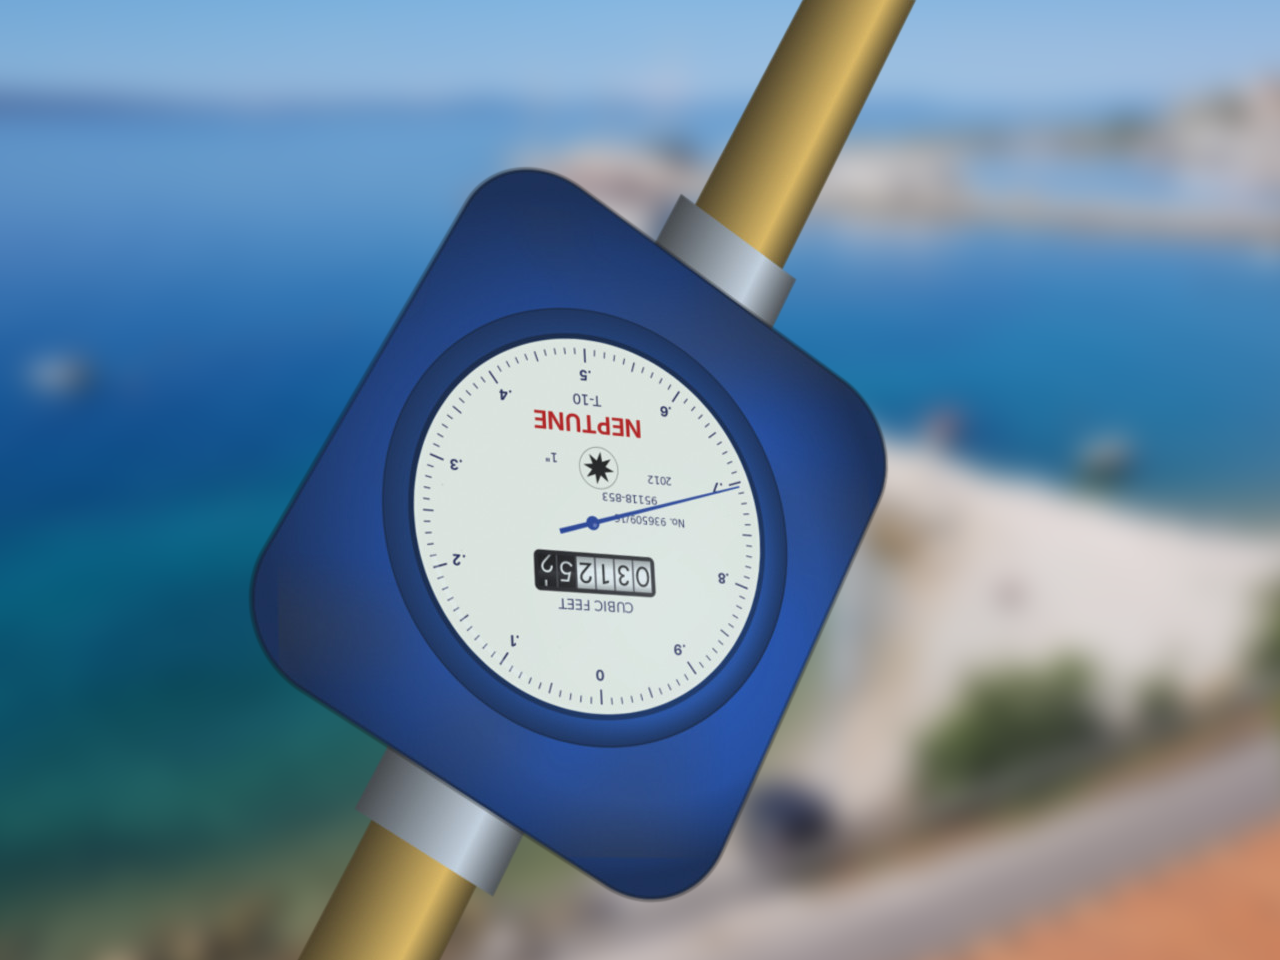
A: {"value": 31251.70, "unit": "ft³"}
